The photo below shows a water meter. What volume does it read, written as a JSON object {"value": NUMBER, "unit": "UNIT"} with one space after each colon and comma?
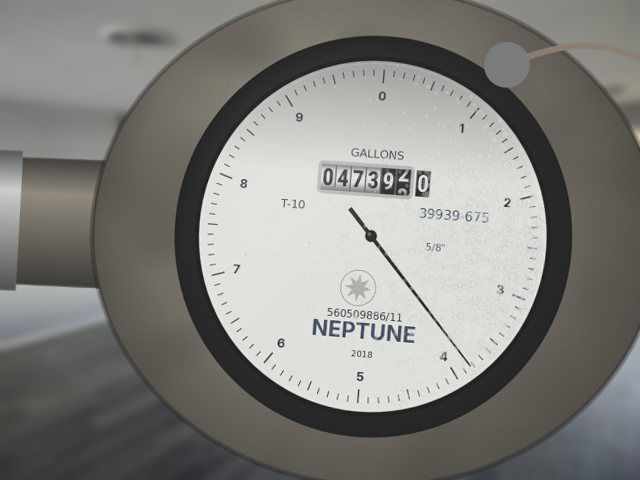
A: {"value": 473923.8, "unit": "gal"}
